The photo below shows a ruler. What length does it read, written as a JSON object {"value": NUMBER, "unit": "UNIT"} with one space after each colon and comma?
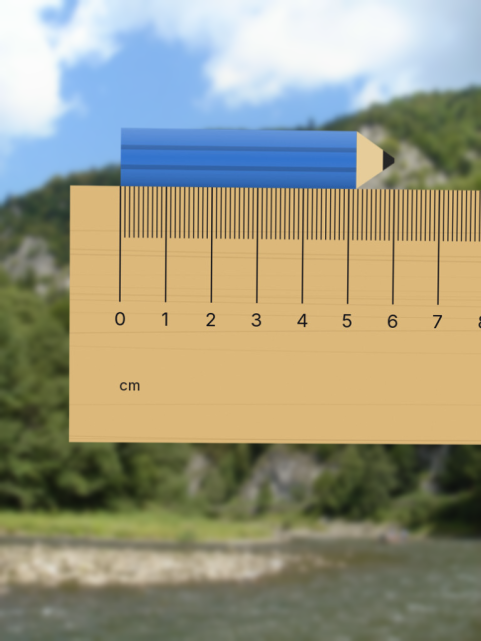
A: {"value": 6, "unit": "cm"}
